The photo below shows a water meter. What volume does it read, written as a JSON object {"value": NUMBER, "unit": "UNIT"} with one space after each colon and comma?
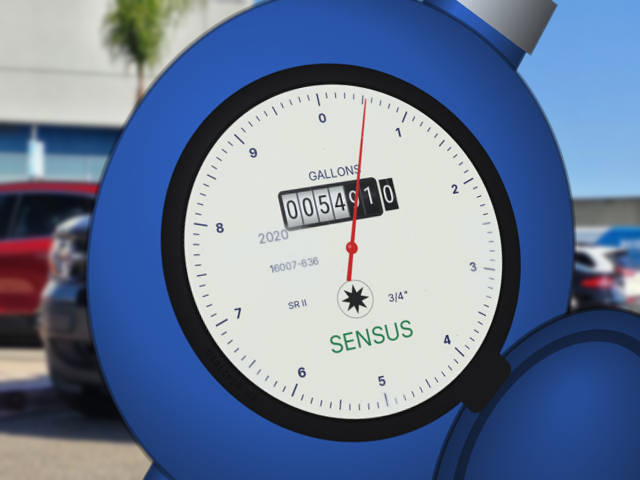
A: {"value": 54910.5, "unit": "gal"}
